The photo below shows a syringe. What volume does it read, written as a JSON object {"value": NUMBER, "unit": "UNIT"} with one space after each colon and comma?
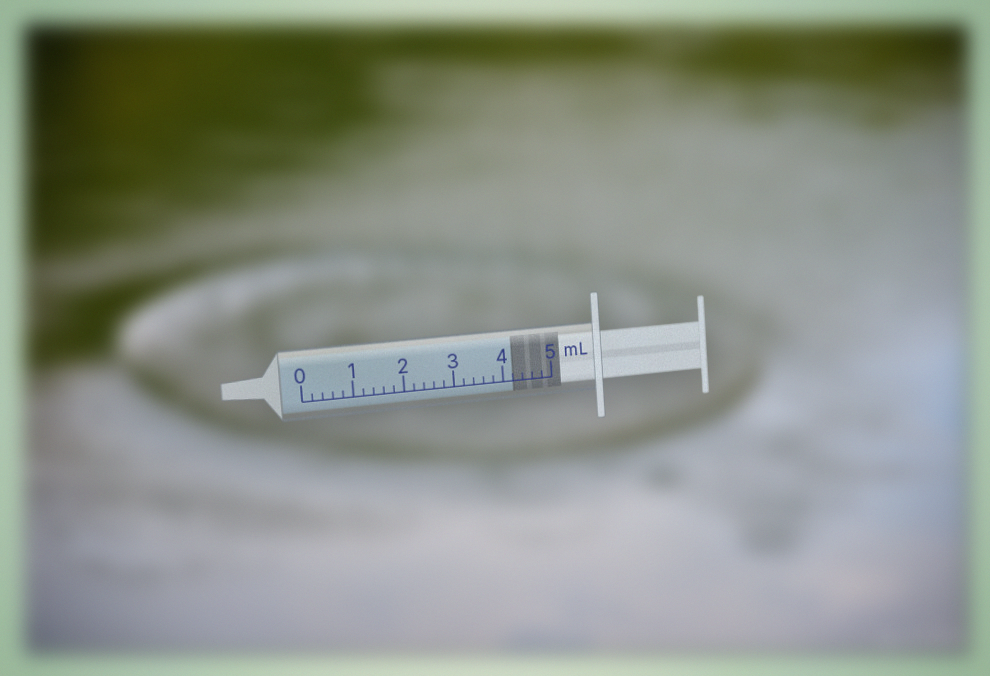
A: {"value": 4.2, "unit": "mL"}
